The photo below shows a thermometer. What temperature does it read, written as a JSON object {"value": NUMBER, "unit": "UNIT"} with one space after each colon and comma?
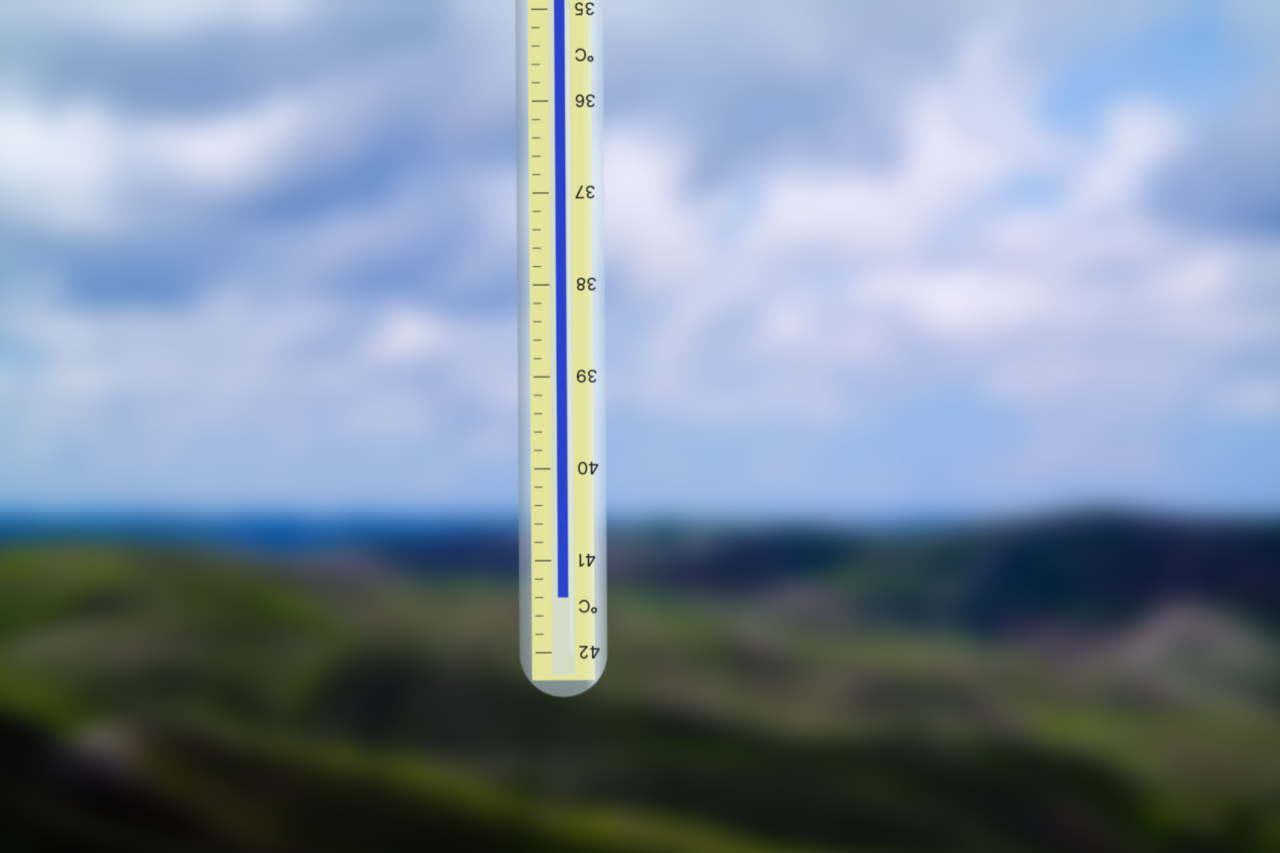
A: {"value": 41.4, "unit": "°C"}
